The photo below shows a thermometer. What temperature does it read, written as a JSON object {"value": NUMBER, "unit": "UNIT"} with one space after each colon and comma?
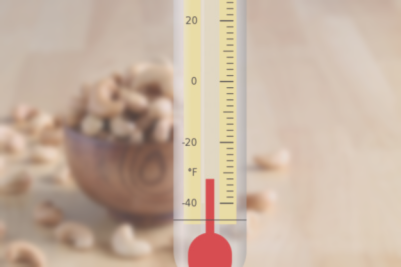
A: {"value": -32, "unit": "°F"}
